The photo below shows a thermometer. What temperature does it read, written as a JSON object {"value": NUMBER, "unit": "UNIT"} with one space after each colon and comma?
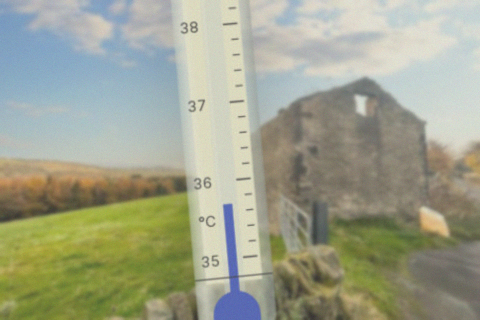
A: {"value": 35.7, "unit": "°C"}
